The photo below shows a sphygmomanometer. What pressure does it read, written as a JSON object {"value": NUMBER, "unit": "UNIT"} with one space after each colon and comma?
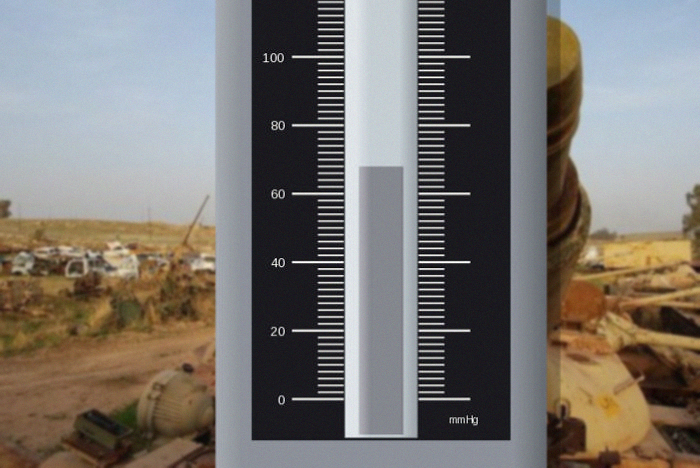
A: {"value": 68, "unit": "mmHg"}
